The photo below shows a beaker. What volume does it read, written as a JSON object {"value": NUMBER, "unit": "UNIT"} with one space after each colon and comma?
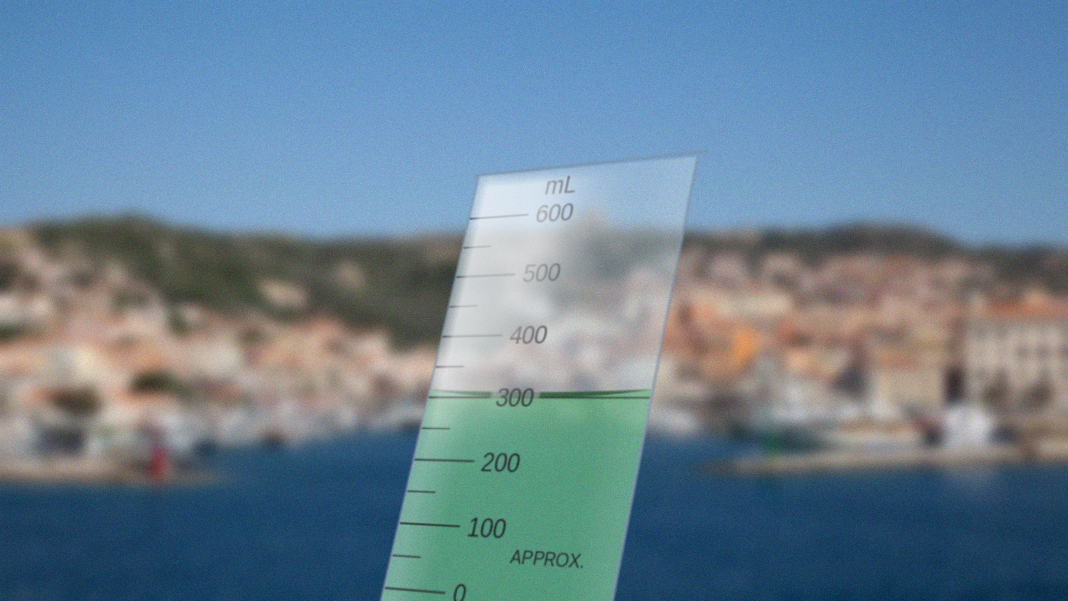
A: {"value": 300, "unit": "mL"}
